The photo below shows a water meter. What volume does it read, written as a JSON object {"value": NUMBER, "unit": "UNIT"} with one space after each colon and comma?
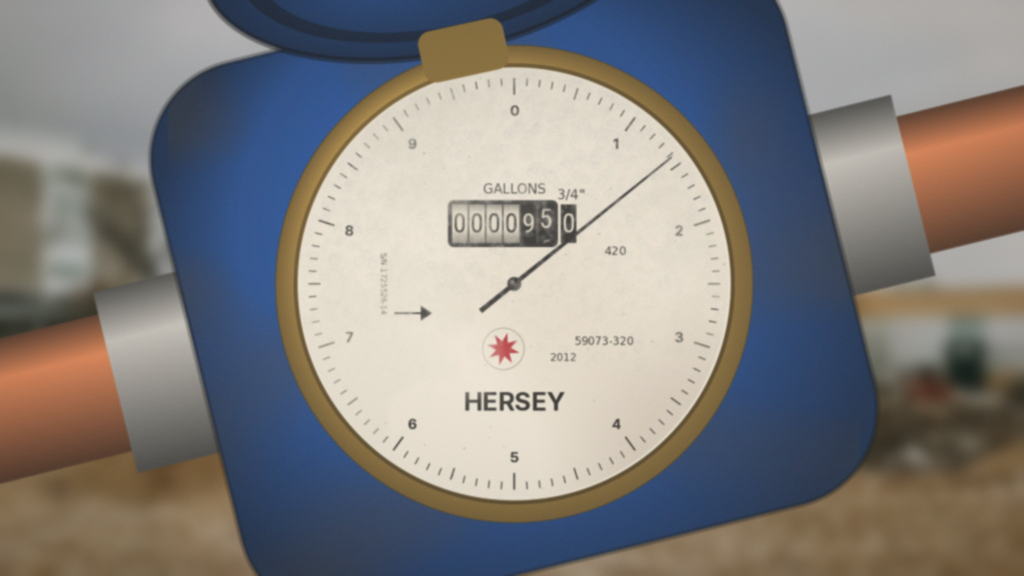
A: {"value": 951.4, "unit": "gal"}
